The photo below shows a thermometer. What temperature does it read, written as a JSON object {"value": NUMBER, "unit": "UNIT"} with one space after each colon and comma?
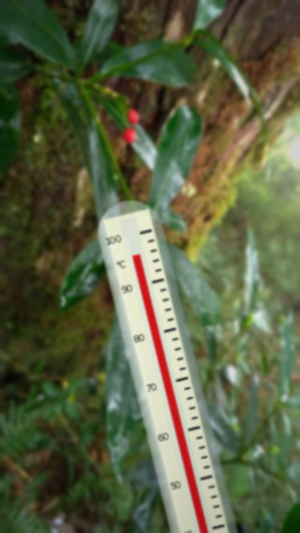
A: {"value": 96, "unit": "°C"}
